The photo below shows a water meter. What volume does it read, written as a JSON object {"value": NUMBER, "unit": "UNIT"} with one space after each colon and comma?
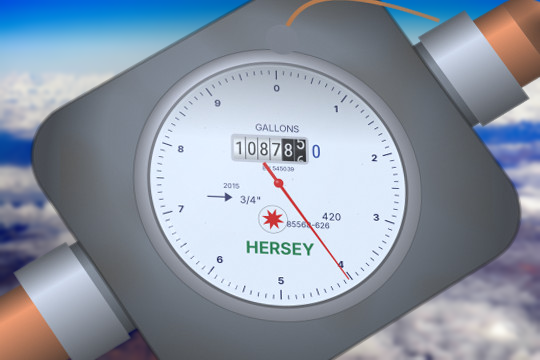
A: {"value": 1087854.0, "unit": "gal"}
